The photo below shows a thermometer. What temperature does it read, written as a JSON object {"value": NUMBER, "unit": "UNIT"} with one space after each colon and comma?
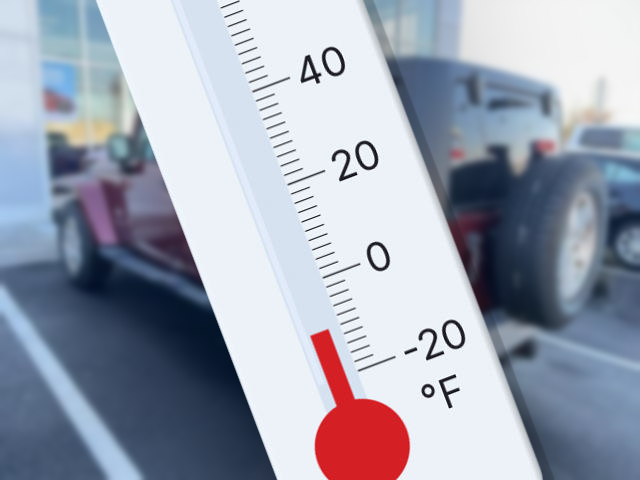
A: {"value": -10, "unit": "°F"}
